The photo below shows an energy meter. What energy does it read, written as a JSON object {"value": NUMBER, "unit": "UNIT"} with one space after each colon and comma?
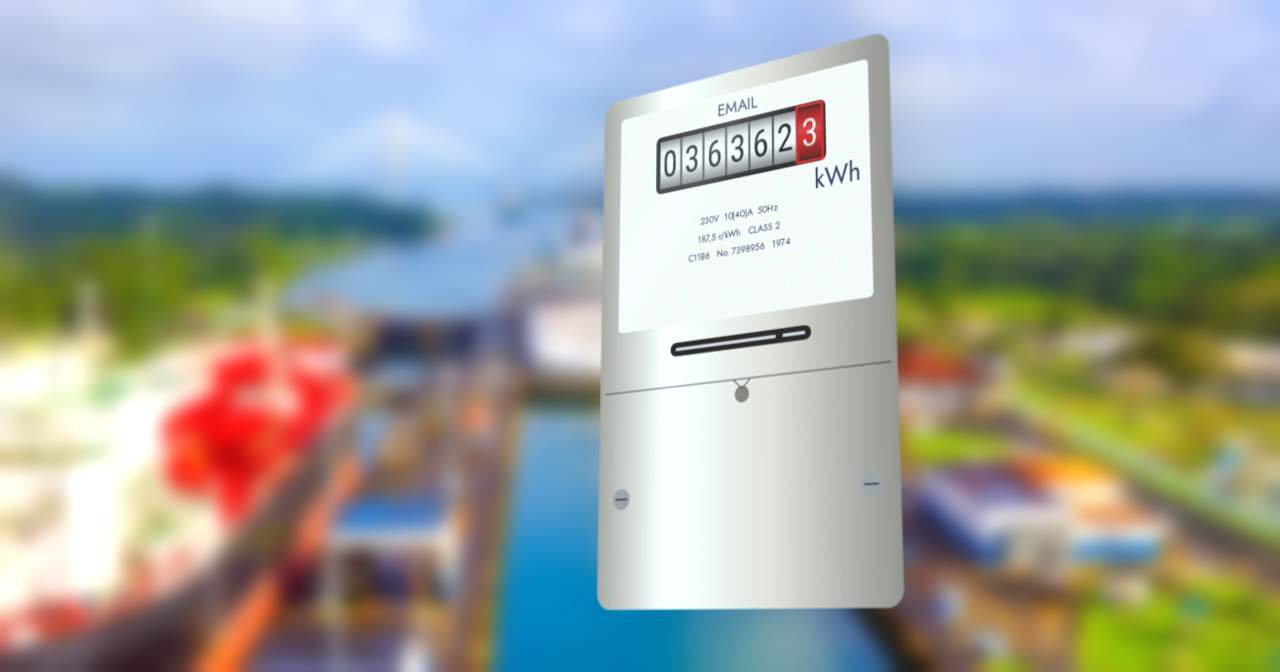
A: {"value": 36362.3, "unit": "kWh"}
